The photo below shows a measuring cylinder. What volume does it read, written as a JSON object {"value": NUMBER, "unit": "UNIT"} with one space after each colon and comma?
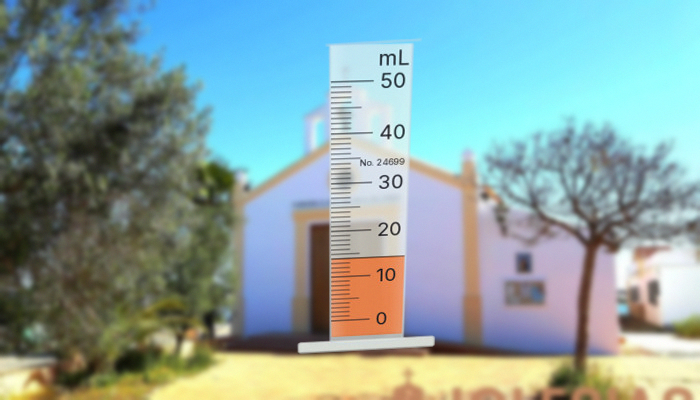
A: {"value": 14, "unit": "mL"}
